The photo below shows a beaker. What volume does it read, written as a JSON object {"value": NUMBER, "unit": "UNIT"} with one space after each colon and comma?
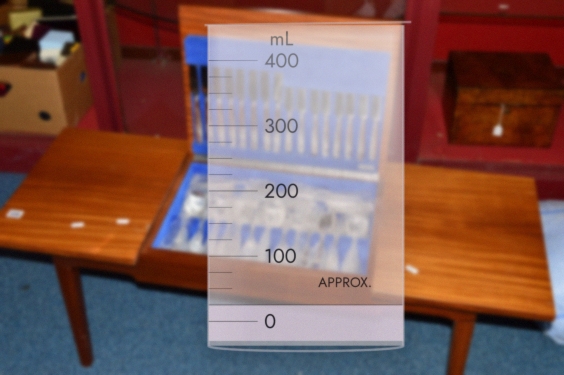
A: {"value": 25, "unit": "mL"}
